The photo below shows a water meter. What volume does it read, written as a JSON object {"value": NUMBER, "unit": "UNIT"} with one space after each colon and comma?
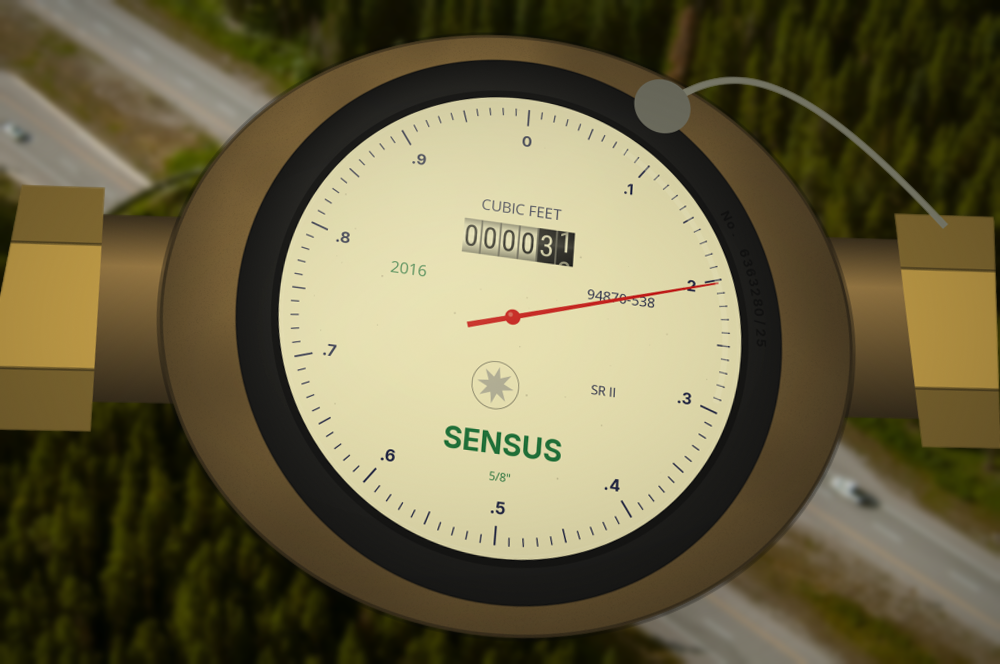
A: {"value": 31.20, "unit": "ft³"}
